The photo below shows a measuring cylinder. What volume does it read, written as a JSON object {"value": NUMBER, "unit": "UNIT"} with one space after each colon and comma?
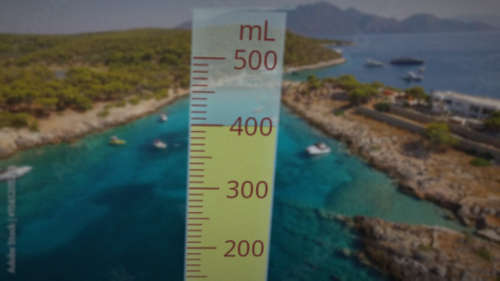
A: {"value": 400, "unit": "mL"}
